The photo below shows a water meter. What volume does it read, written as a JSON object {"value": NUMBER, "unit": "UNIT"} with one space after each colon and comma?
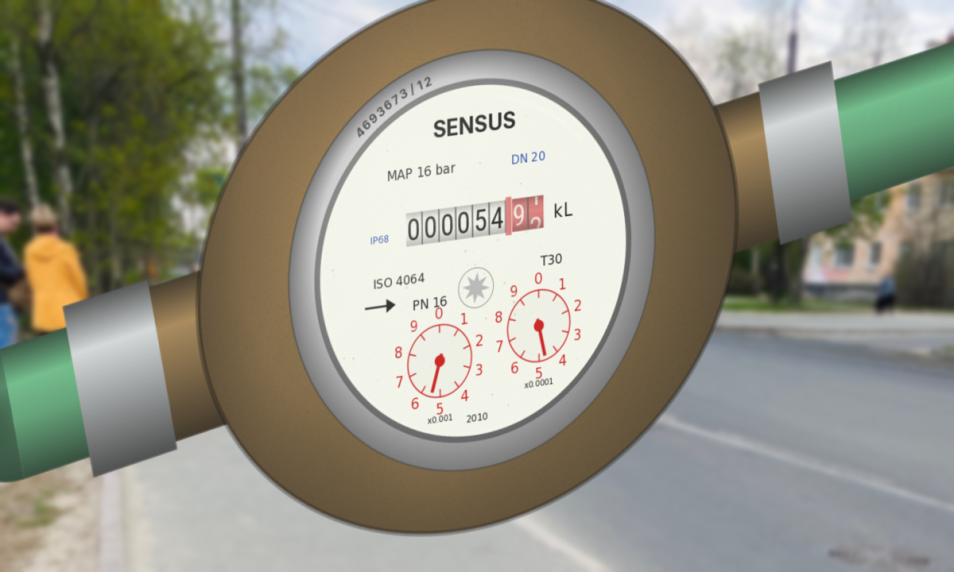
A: {"value": 54.9154, "unit": "kL"}
